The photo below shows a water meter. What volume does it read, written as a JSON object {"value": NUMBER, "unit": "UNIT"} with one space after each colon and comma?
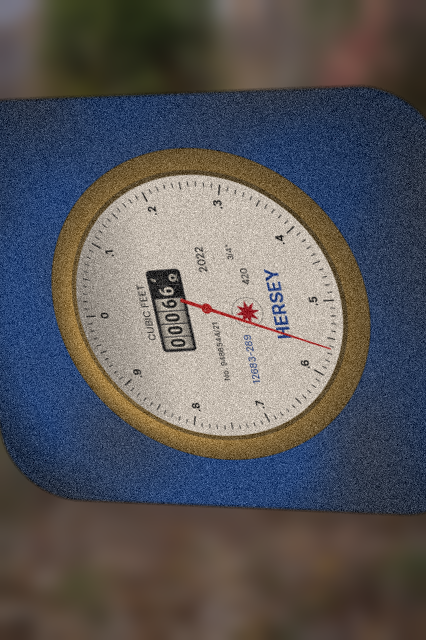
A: {"value": 667.56, "unit": "ft³"}
